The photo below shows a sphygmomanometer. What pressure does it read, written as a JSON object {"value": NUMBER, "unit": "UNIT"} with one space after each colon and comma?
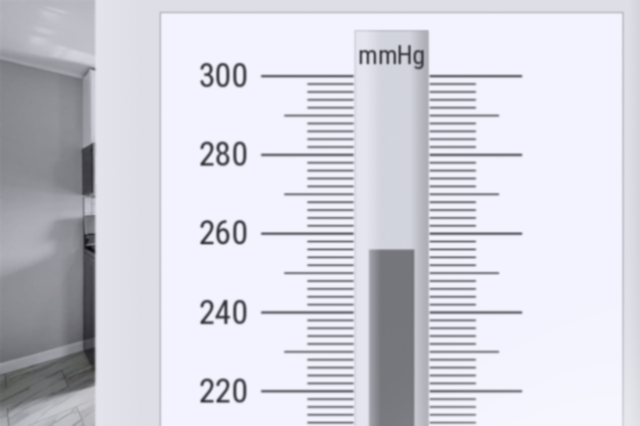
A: {"value": 256, "unit": "mmHg"}
